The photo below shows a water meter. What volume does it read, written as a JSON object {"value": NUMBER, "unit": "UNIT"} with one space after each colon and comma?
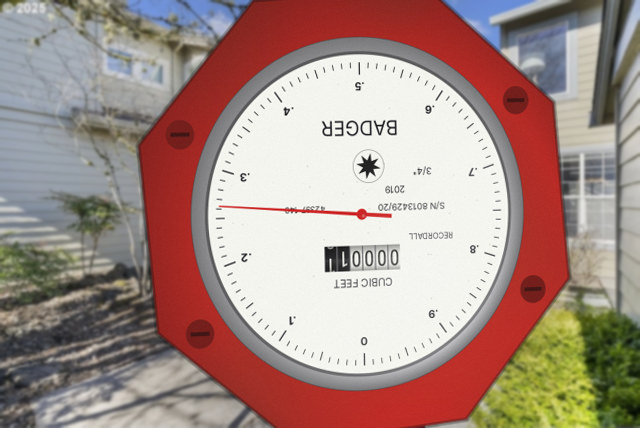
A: {"value": 11.26, "unit": "ft³"}
